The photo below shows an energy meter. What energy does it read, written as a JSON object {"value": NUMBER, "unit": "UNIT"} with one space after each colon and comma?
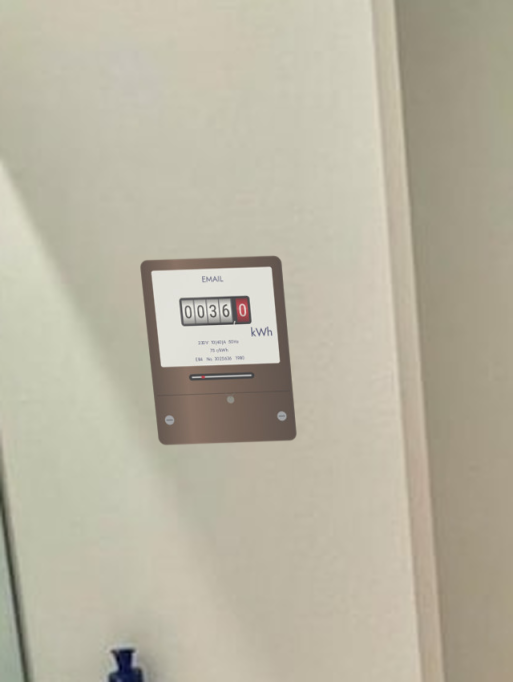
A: {"value": 36.0, "unit": "kWh"}
